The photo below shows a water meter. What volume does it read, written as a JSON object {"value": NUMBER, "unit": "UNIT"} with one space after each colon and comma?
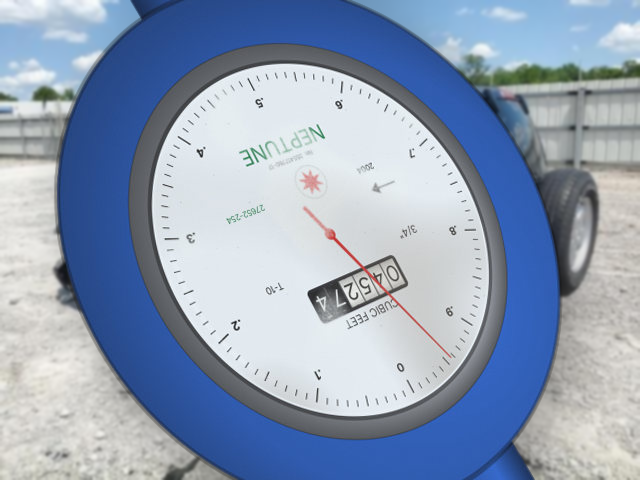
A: {"value": 45273.94, "unit": "ft³"}
